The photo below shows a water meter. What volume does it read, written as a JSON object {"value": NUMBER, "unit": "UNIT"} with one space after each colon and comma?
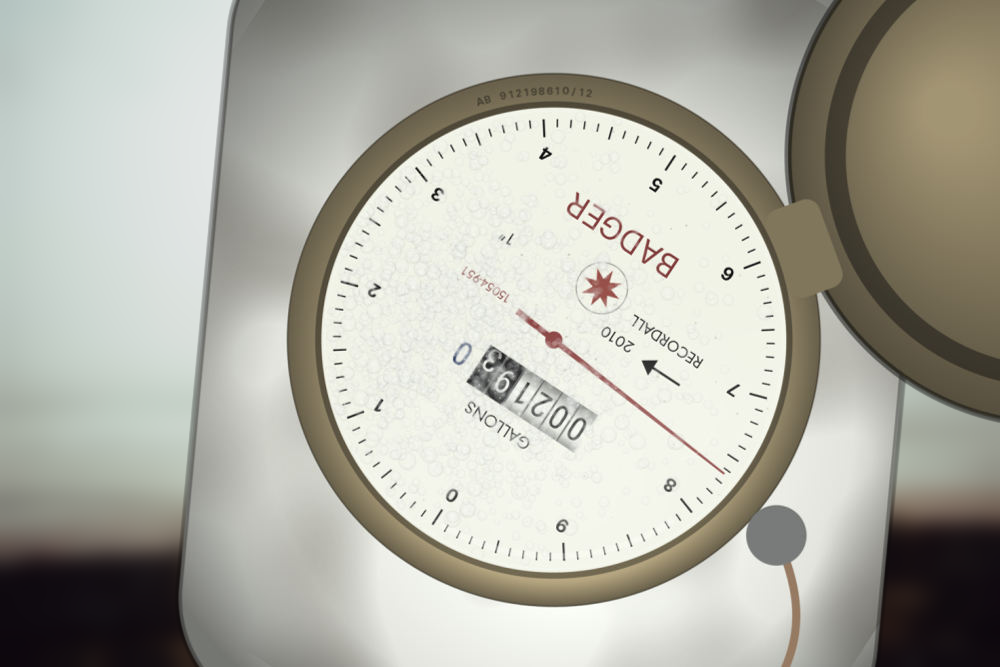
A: {"value": 21927.6, "unit": "gal"}
